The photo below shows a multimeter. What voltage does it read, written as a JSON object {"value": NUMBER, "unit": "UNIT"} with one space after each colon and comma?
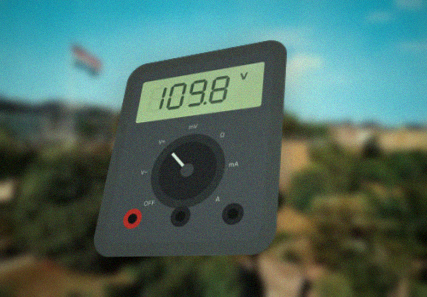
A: {"value": 109.8, "unit": "V"}
